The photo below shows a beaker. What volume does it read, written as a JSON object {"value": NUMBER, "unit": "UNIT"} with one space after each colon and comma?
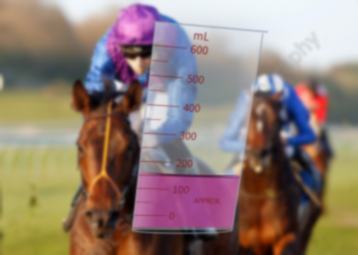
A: {"value": 150, "unit": "mL"}
